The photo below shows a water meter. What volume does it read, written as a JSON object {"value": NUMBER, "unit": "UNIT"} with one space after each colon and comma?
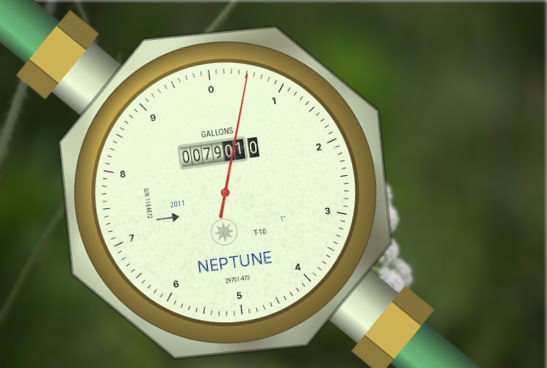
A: {"value": 79010.5, "unit": "gal"}
